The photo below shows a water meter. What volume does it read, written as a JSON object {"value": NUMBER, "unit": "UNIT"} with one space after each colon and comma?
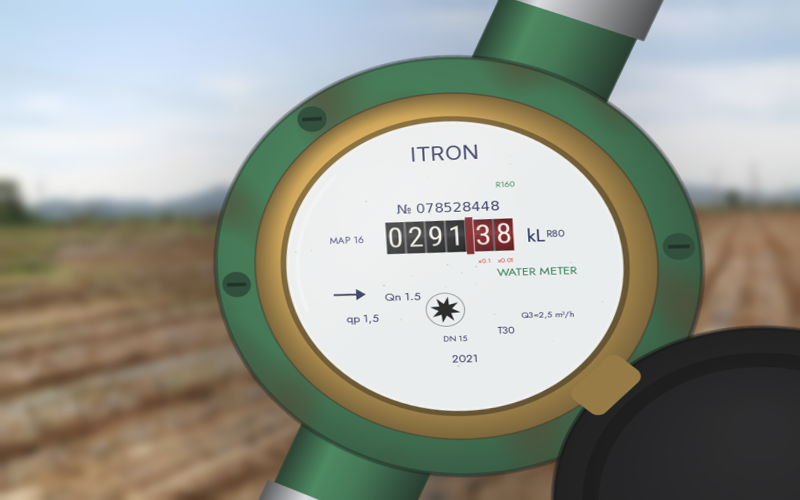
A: {"value": 291.38, "unit": "kL"}
